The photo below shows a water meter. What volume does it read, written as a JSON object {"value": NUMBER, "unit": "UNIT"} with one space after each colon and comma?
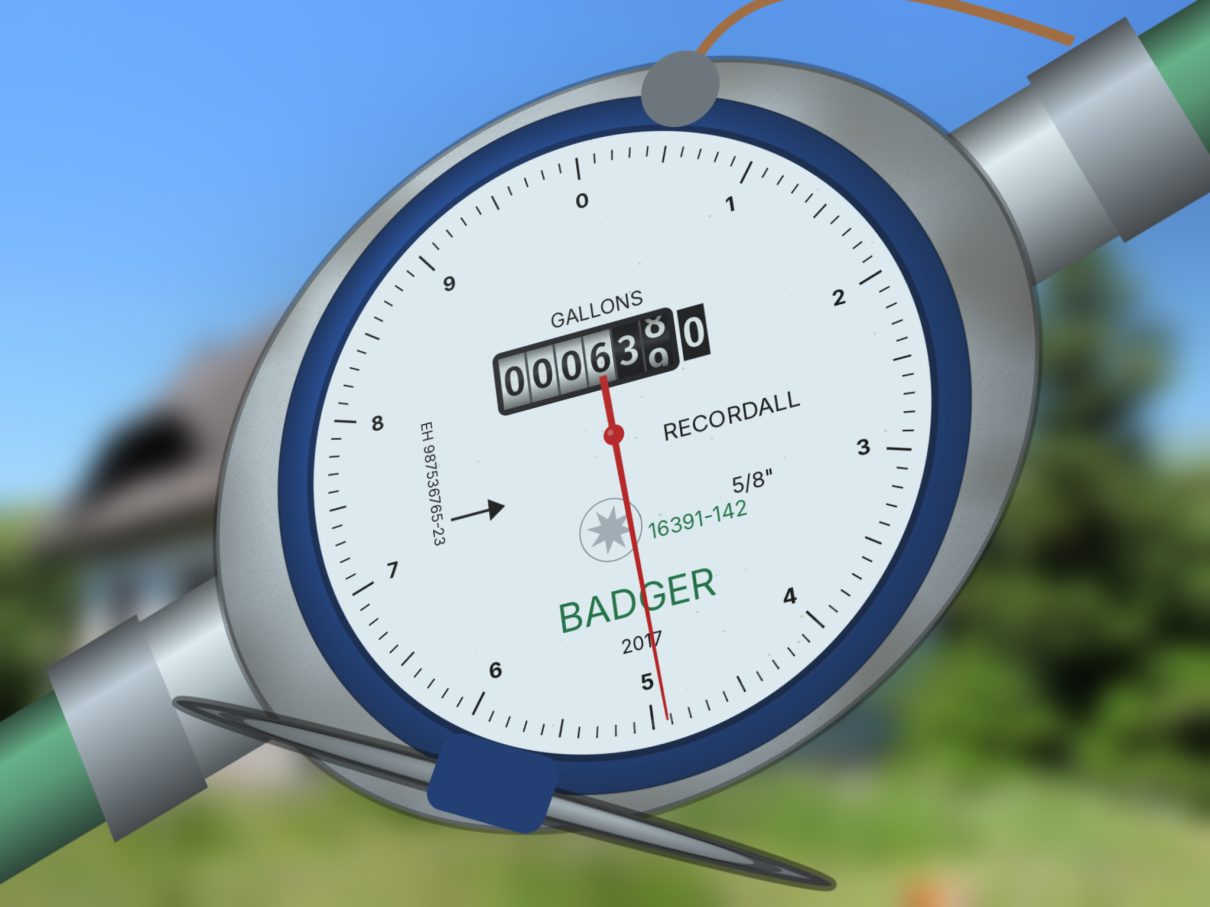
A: {"value": 6384.9, "unit": "gal"}
